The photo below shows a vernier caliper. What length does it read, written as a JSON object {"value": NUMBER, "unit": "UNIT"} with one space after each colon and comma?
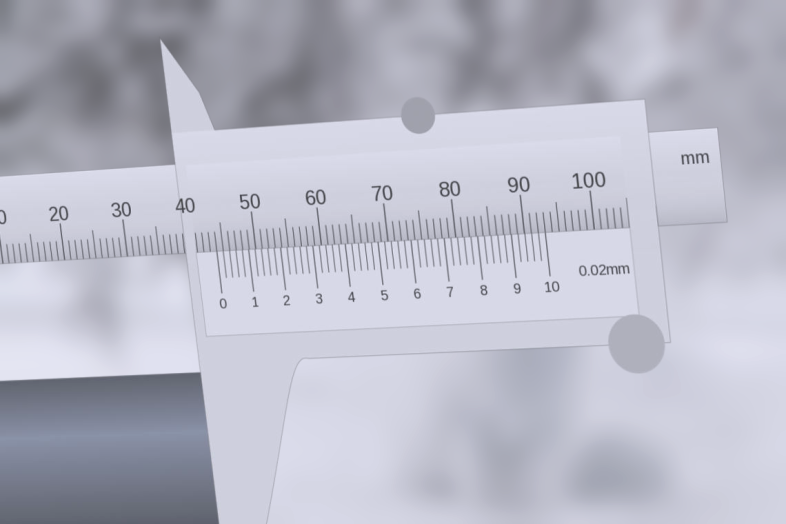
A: {"value": 44.0, "unit": "mm"}
